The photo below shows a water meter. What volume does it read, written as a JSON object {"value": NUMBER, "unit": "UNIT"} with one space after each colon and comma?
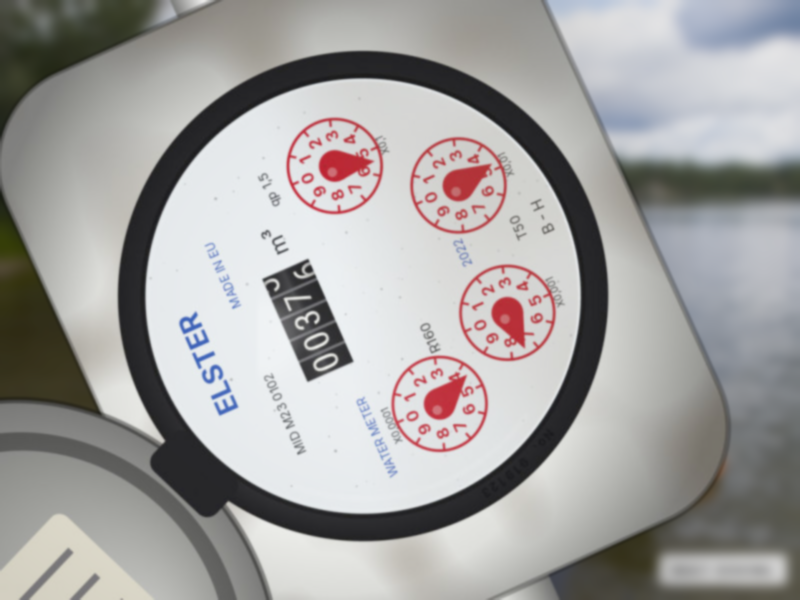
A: {"value": 375.5474, "unit": "m³"}
